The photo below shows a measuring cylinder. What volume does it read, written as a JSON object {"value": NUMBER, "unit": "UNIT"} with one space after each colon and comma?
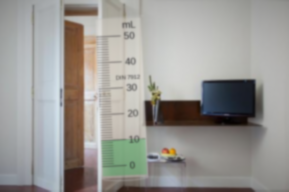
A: {"value": 10, "unit": "mL"}
